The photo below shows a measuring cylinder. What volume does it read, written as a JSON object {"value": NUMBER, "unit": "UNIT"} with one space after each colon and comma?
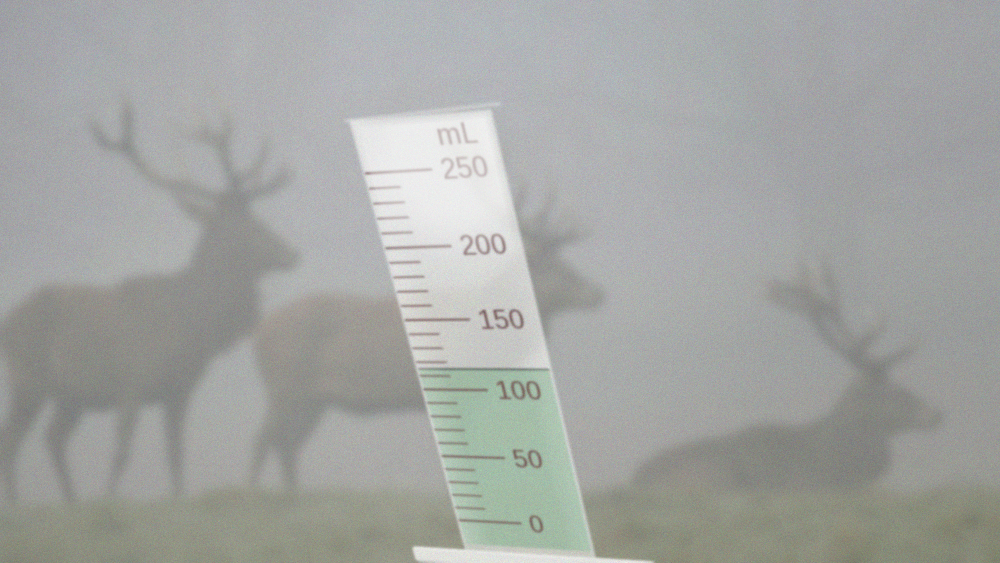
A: {"value": 115, "unit": "mL"}
